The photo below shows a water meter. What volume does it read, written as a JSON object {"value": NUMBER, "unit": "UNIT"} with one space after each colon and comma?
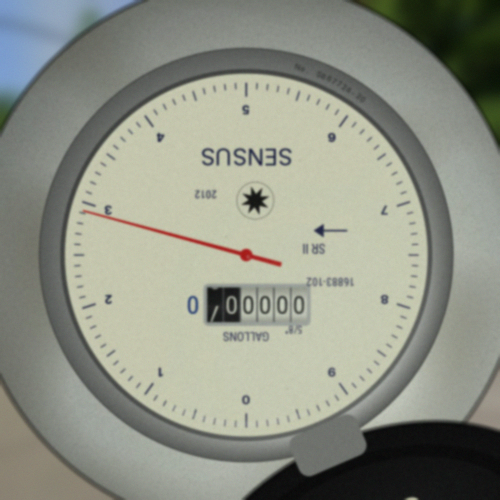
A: {"value": 72.9, "unit": "gal"}
